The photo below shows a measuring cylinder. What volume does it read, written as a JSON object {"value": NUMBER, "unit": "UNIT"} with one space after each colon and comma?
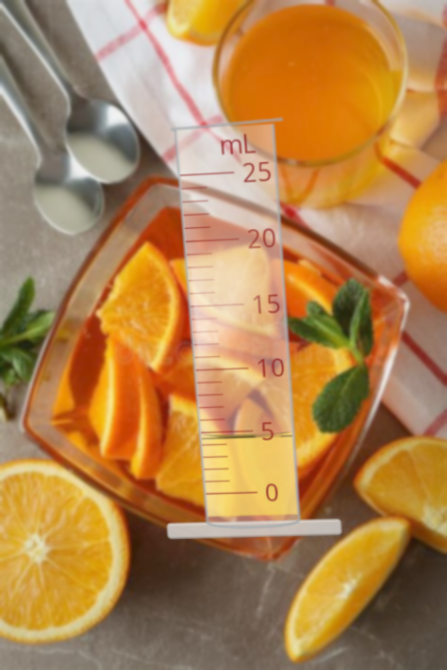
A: {"value": 4.5, "unit": "mL"}
